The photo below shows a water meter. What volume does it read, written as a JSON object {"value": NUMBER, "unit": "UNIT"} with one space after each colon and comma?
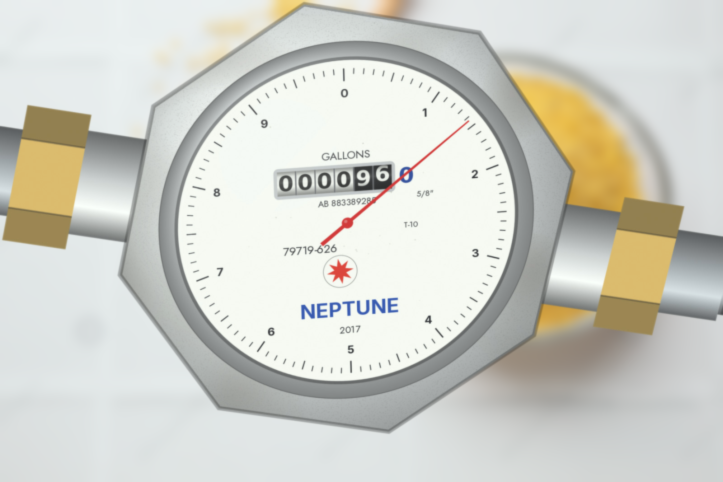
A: {"value": 961.4, "unit": "gal"}
